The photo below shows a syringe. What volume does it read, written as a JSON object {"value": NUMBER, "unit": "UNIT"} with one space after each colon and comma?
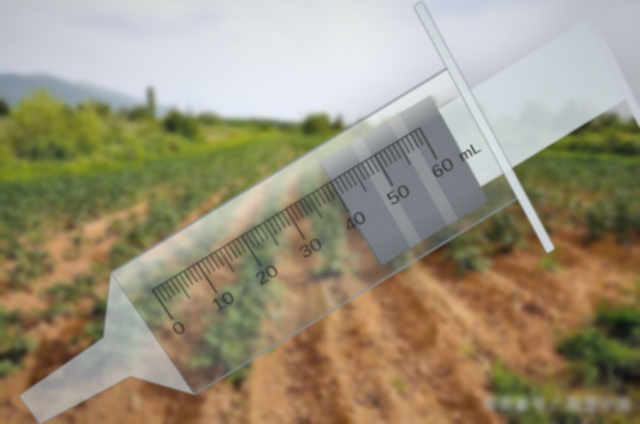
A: {"value": 40, "unit": "mL"}
